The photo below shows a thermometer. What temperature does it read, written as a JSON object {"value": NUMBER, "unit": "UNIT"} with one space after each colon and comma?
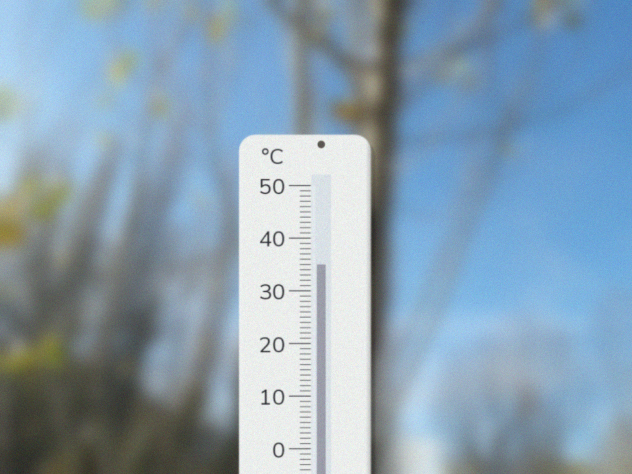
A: {"value": 35, "unit": "°C"}
